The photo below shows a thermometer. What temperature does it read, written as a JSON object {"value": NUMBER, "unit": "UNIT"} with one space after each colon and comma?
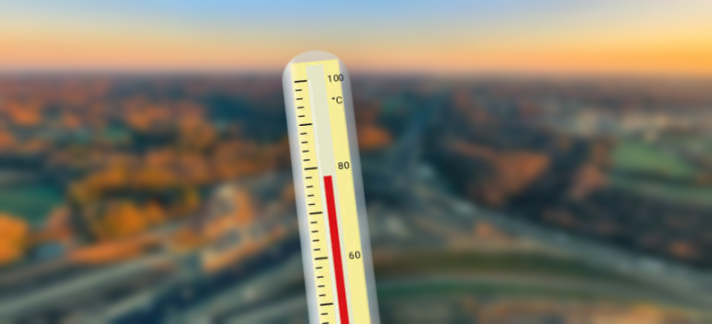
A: {"value": 78, "unit": "°C"}
